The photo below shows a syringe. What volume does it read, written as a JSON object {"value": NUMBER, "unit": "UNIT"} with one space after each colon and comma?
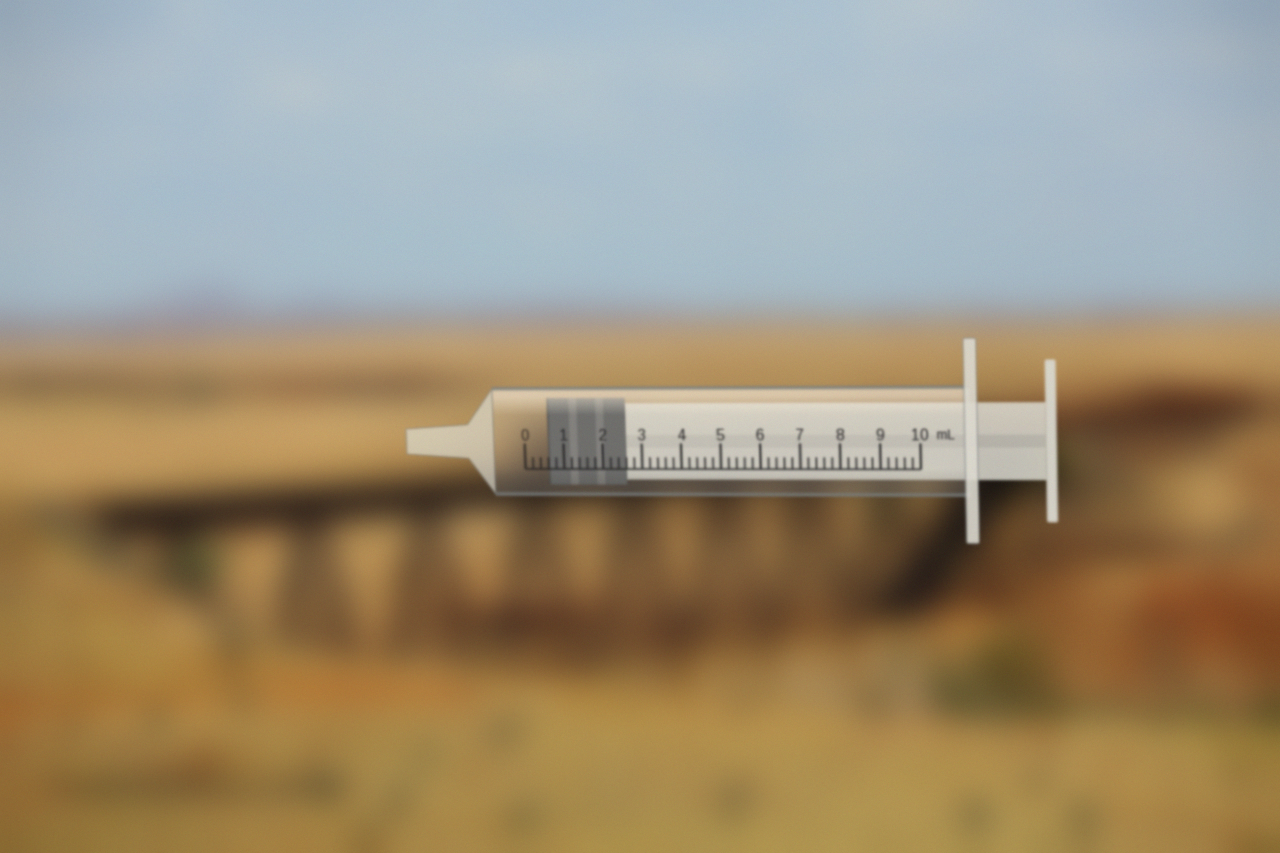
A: {"value": 0.6, "unit": "mL"}
